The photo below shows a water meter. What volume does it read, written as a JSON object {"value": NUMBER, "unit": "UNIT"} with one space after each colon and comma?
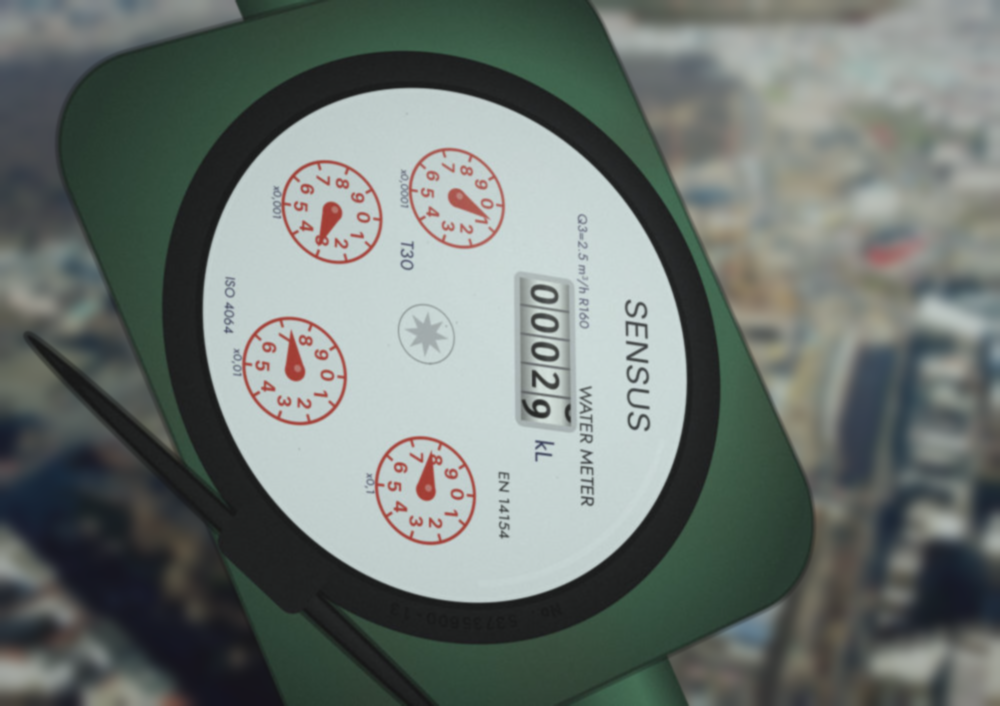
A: {"value": 28.7730, "unit": "kL"}
